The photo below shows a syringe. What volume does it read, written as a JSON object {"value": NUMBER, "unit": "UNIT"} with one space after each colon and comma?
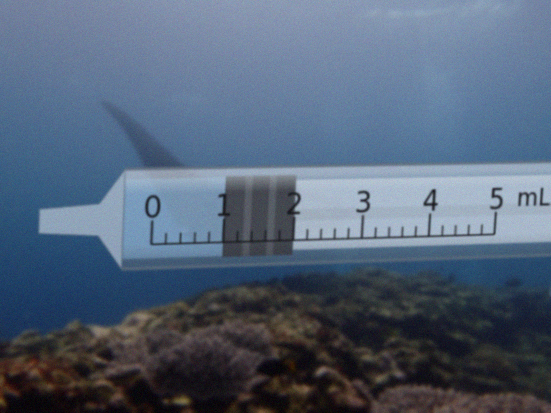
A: {"value": 1, "unit": "mL"}
